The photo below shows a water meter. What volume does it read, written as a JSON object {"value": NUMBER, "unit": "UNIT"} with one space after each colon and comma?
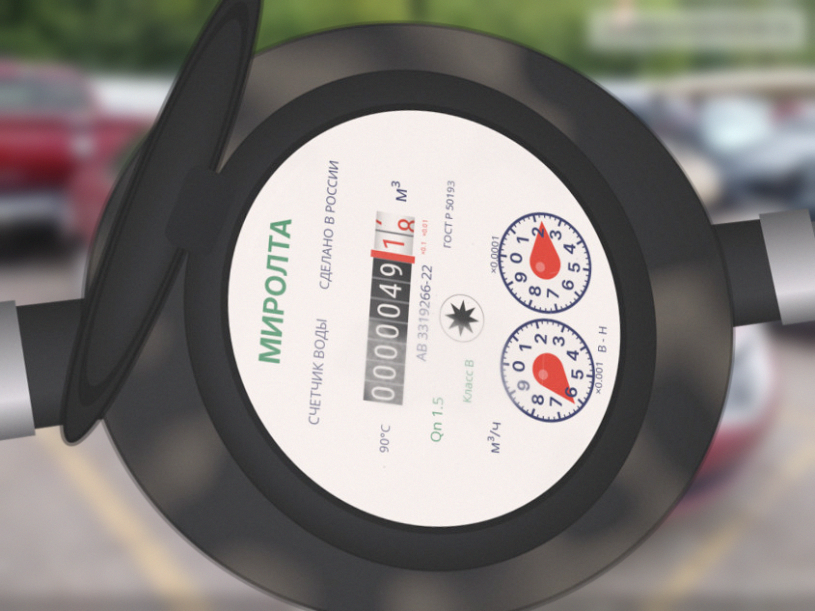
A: {"value": 49.1762, "unit": "m³"}
